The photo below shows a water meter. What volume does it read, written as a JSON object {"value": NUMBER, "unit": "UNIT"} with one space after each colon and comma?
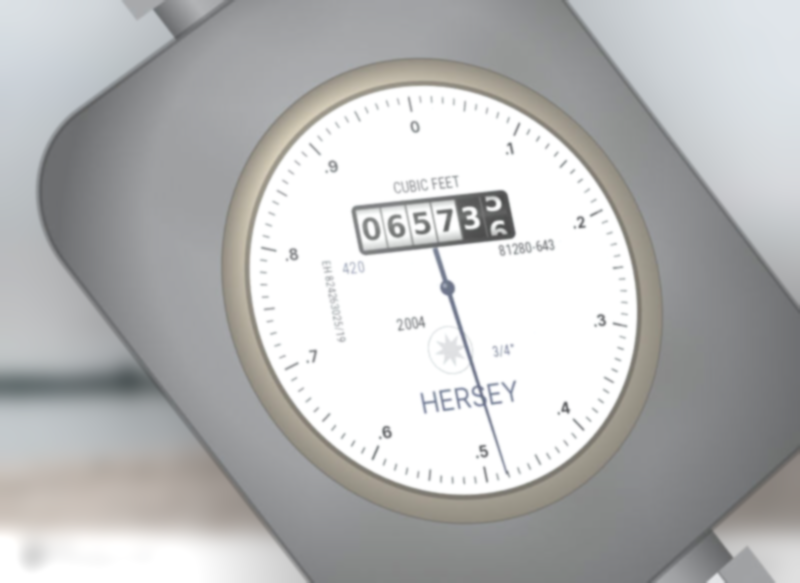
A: {"value": 65735.48, "unit": "ft³"}
